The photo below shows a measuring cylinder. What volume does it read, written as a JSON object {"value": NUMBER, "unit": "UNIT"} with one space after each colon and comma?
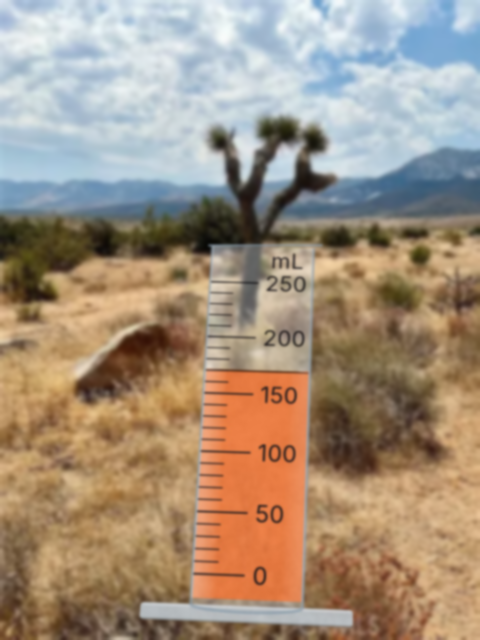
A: {"value": 170, "unit": "mL"}
